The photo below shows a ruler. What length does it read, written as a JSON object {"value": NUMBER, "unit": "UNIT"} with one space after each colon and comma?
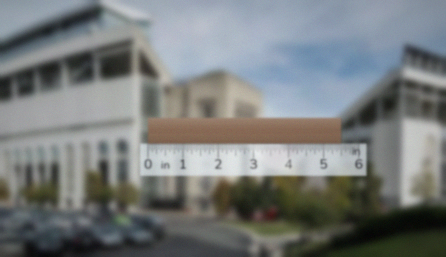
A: {"value": 5.5, "unit": "in"}
